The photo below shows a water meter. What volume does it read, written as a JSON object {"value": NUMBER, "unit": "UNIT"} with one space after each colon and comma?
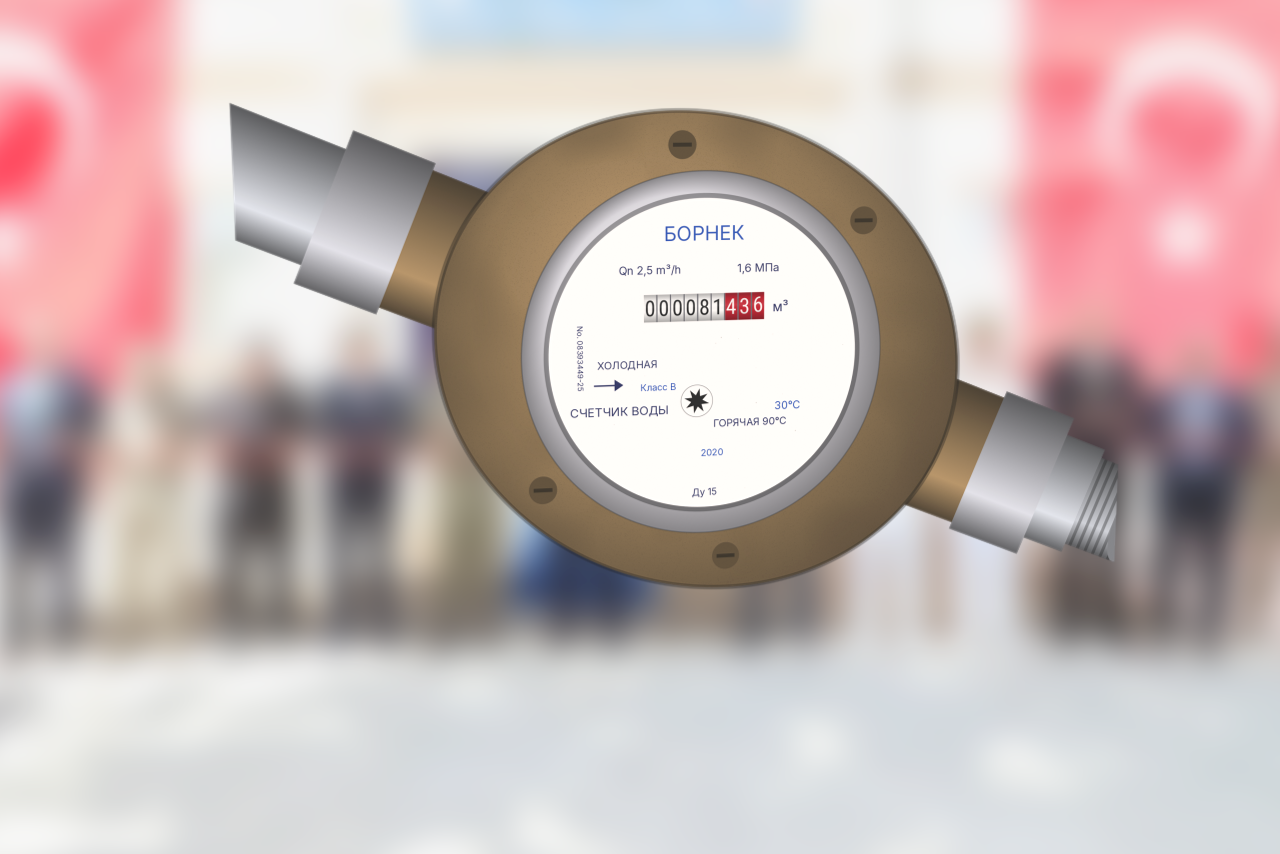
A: {"value": 81.436, "unit": "m³"}
